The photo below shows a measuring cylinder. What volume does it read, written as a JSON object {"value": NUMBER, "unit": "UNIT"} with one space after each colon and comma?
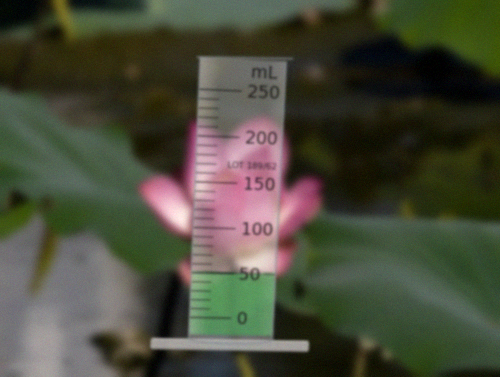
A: {"value": 50, "unit": "mL"}
